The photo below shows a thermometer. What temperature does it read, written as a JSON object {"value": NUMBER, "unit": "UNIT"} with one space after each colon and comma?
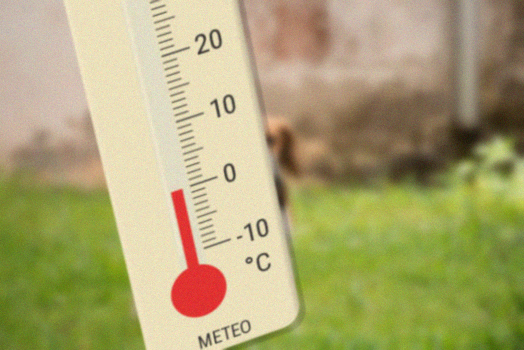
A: {"value": 0, "unit": "°C"}
